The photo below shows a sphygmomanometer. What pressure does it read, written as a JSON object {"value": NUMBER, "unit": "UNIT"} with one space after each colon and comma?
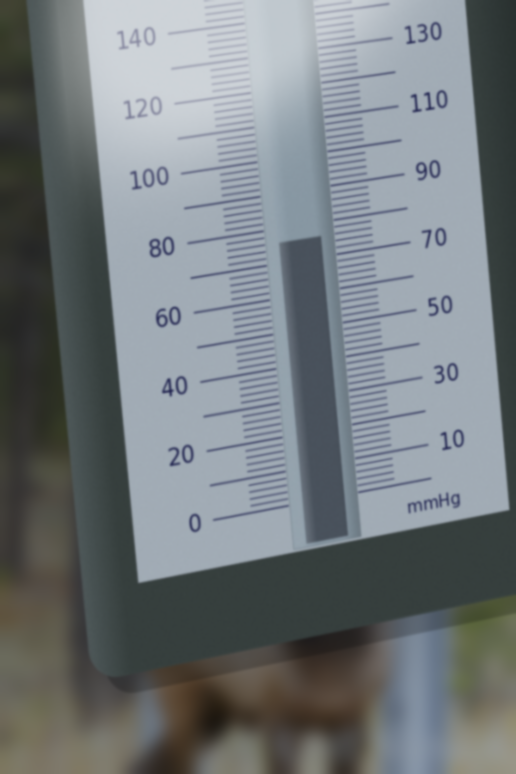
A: {"value": 76, "unit": "mmHg"}
